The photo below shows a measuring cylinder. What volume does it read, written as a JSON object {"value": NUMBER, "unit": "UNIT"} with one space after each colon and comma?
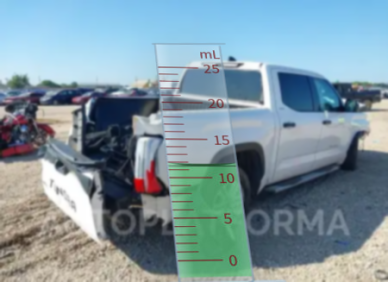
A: {"value": 11.5, "unit": "mL"}
